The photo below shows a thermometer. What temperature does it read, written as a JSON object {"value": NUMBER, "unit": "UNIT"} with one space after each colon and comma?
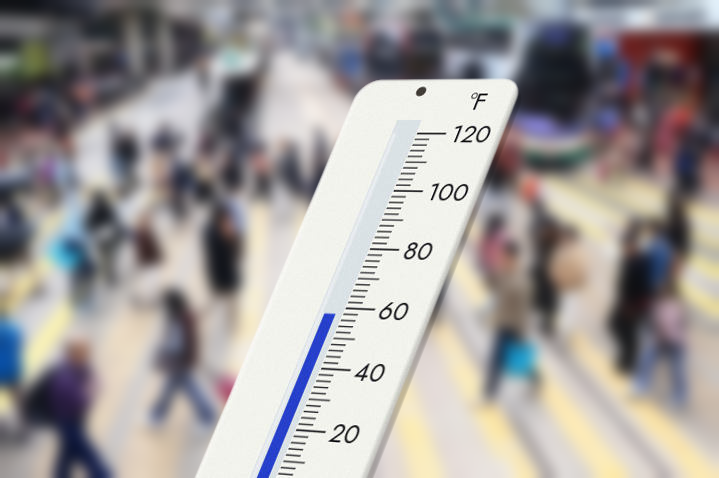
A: {"value": 58, "unit": "°F"}
